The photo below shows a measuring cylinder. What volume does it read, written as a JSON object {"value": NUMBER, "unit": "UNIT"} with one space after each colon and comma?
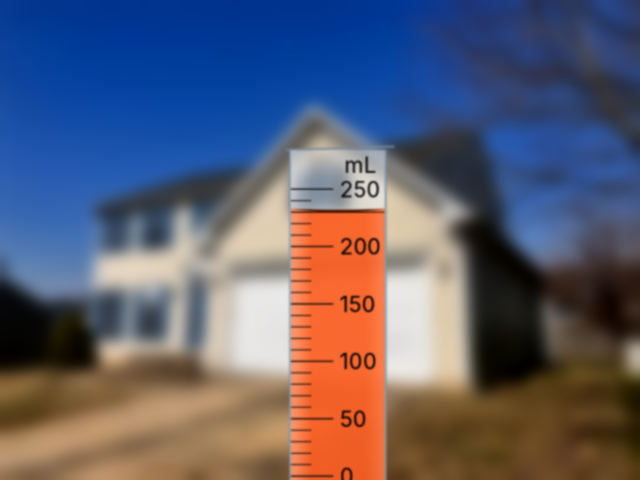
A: {"value": 230, "unit": "mL"}
